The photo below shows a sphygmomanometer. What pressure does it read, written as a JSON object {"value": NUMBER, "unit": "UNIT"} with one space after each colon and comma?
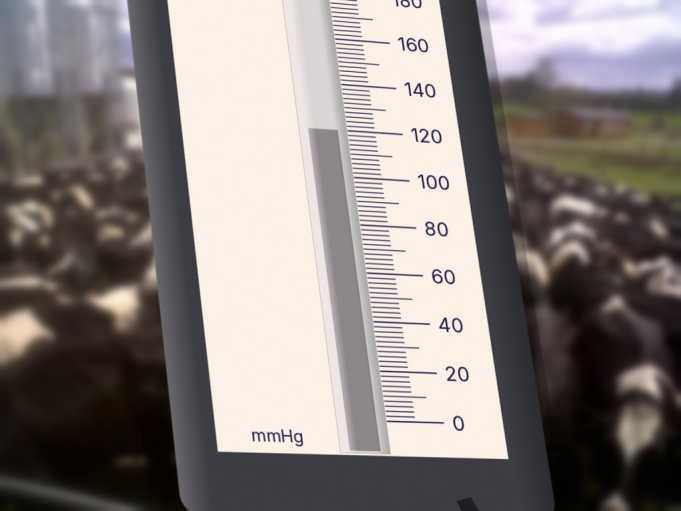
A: {"value": 120, "unit": "mmHg"}
